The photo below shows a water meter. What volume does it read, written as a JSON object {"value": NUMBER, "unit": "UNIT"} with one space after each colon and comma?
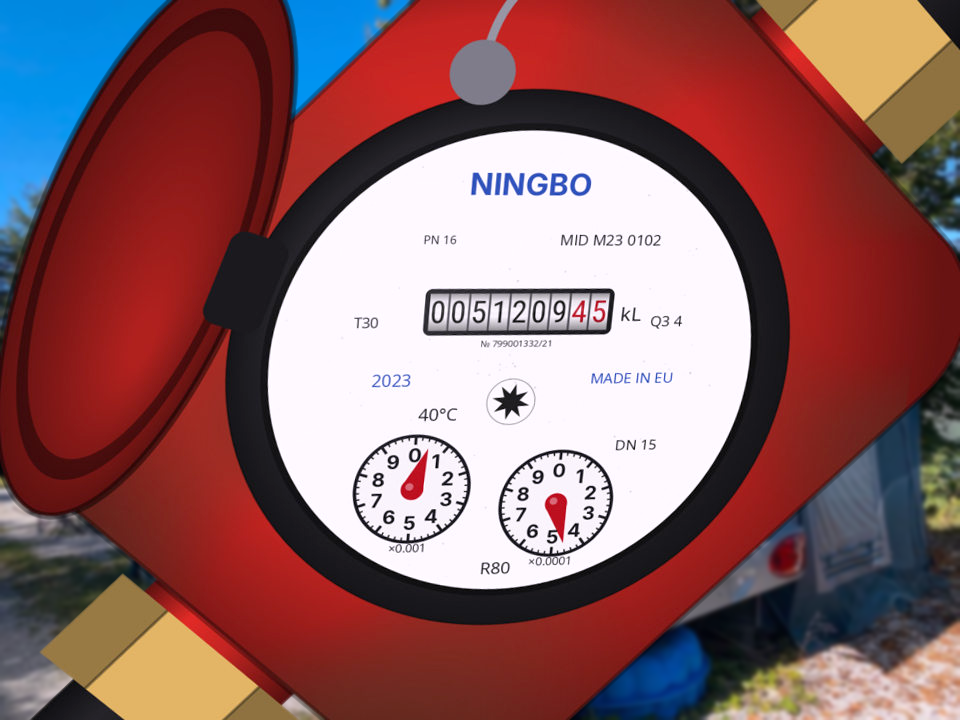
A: {"value": 51209.4504, "unit": "kL"}
